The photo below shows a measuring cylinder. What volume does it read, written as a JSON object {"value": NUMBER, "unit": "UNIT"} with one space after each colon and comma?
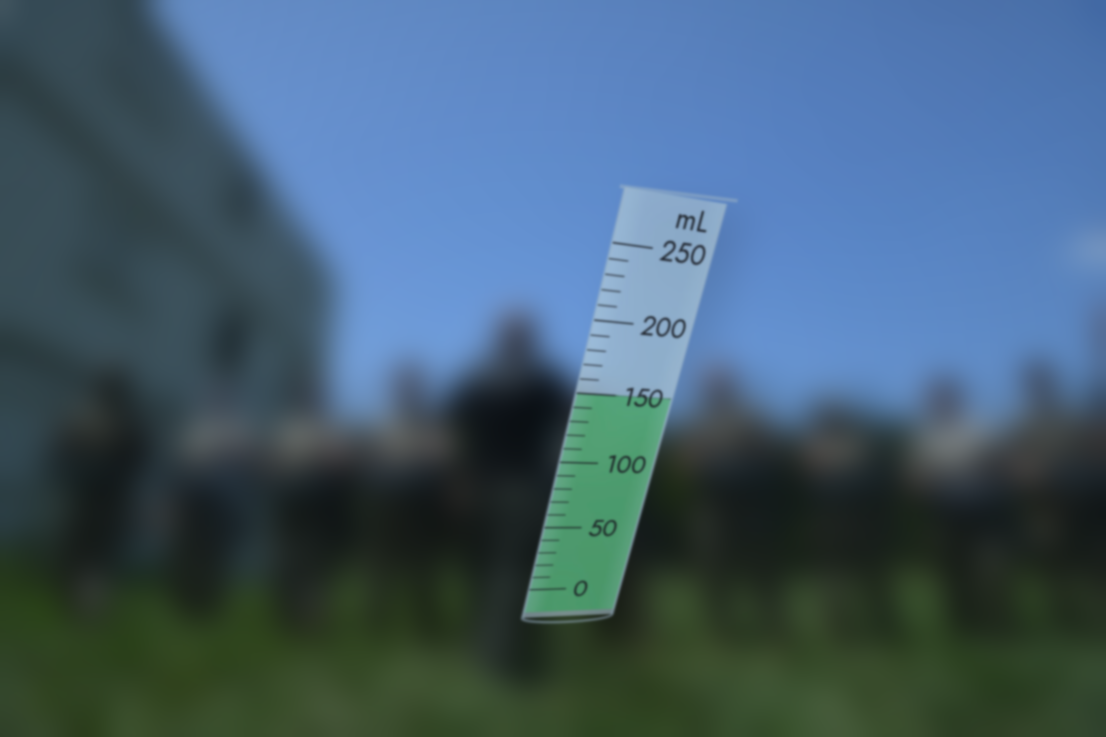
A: {"value": 150, "unit": "mL"}
